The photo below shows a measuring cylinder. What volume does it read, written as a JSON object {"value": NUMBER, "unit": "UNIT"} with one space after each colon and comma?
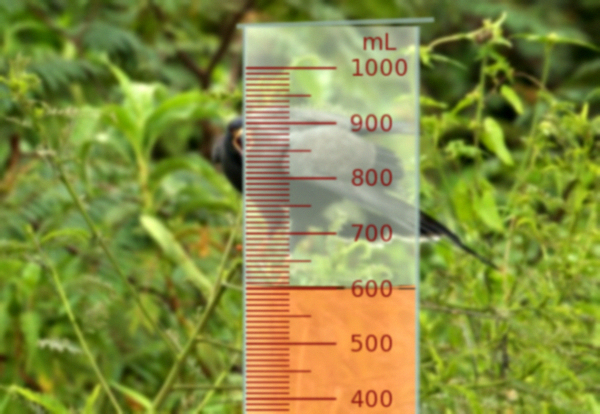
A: {"value": 600, "unit": "mL"}
